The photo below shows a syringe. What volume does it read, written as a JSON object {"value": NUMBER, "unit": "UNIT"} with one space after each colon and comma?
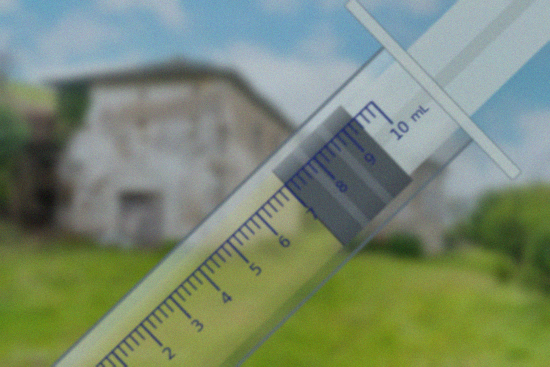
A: {"value": 7, "unit": "mL"}
